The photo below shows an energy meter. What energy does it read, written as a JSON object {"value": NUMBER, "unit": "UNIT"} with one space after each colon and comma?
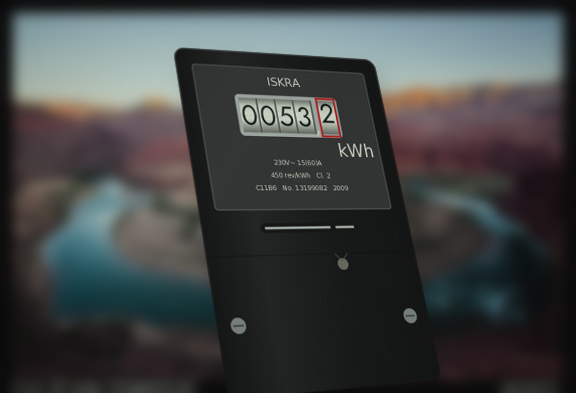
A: {"value": 53.2, "unit": "kWh"}
